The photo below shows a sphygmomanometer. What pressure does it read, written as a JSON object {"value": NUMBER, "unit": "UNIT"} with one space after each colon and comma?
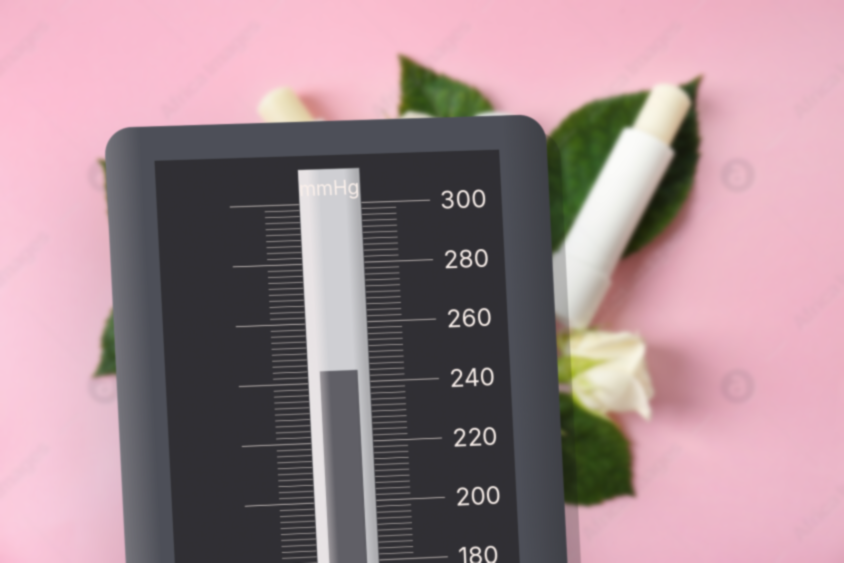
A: {"value": 244, "unit": "mmHg"}
